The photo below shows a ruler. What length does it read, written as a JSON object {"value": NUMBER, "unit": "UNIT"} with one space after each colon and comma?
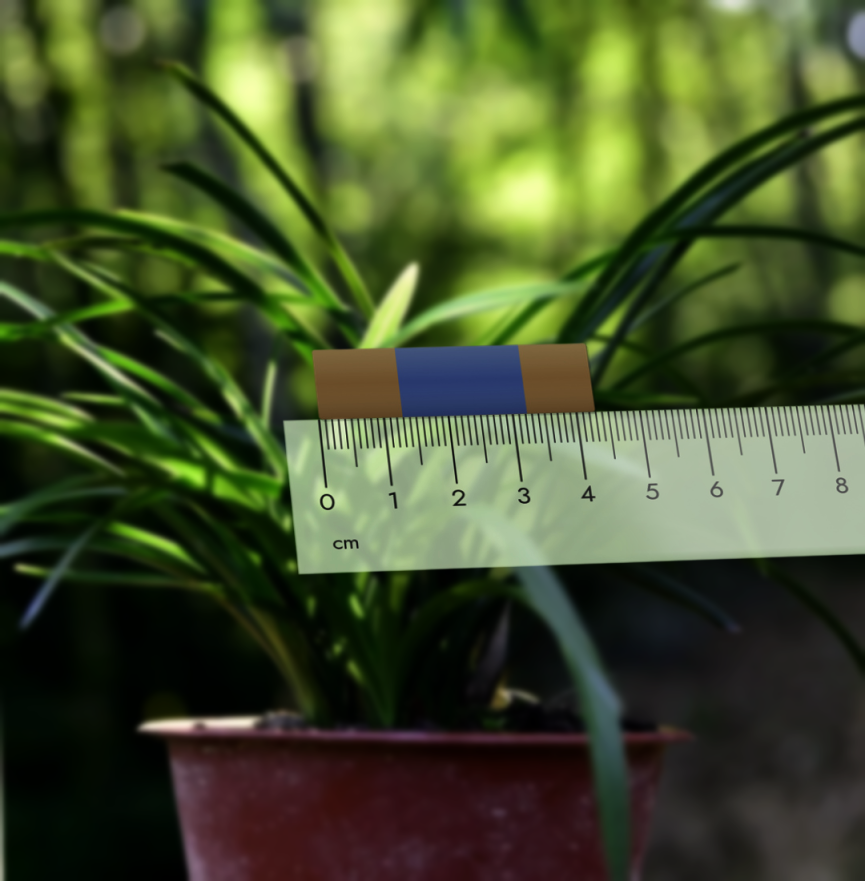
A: {"value": 4.3, "unit": "cm"}
